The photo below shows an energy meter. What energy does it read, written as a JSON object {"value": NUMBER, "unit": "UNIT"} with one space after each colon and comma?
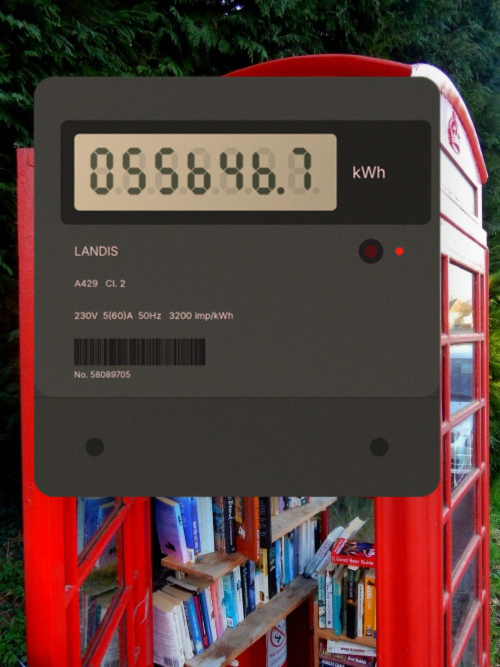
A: {"value": 55646.7, "unit": "kWh"}
